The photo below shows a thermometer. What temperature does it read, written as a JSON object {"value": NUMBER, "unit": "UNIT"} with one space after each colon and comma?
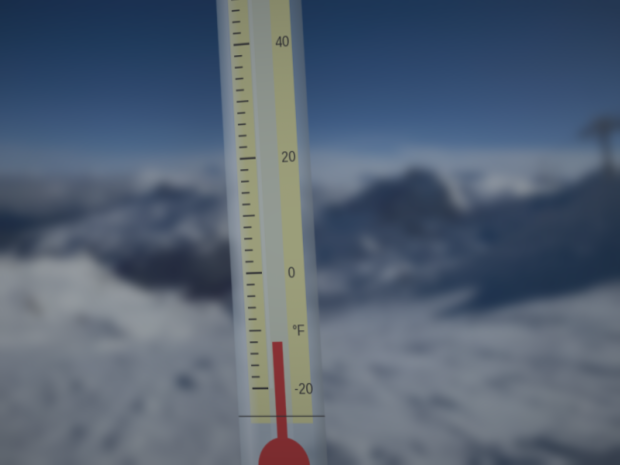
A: {"value": -12, "unit": "°F"}
